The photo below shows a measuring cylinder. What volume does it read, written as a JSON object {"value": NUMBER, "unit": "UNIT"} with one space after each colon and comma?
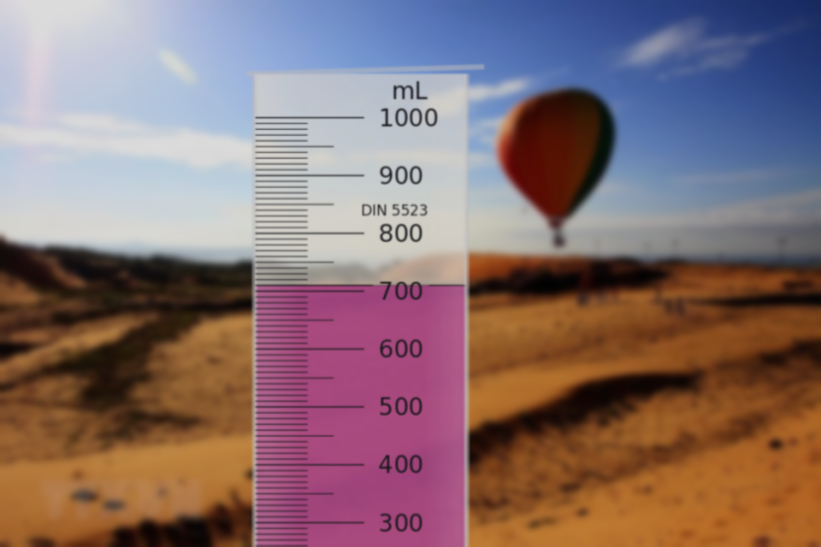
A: {"value": 710, "unit": "mL"}
